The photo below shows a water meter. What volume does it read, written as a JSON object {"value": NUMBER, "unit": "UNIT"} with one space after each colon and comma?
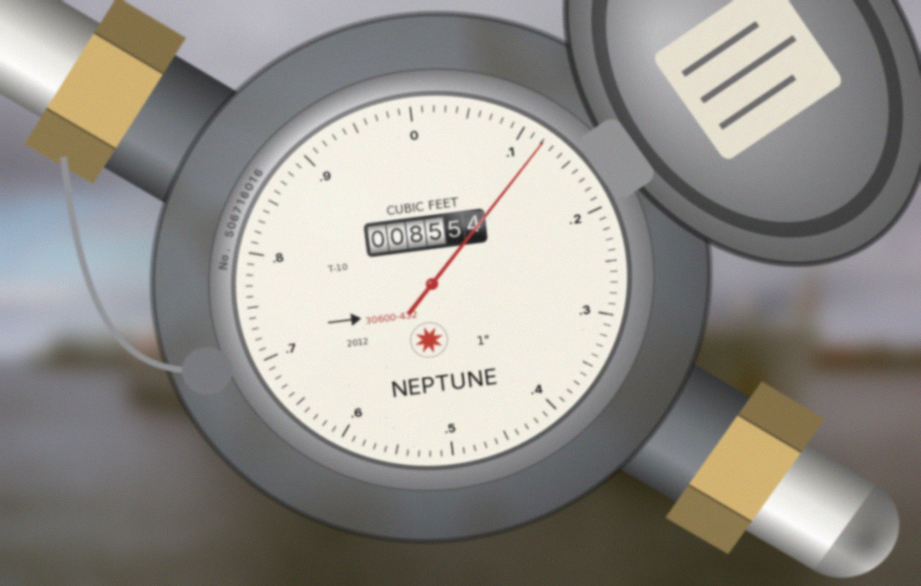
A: {"value": 8554.12, "unit": "ft³"}
